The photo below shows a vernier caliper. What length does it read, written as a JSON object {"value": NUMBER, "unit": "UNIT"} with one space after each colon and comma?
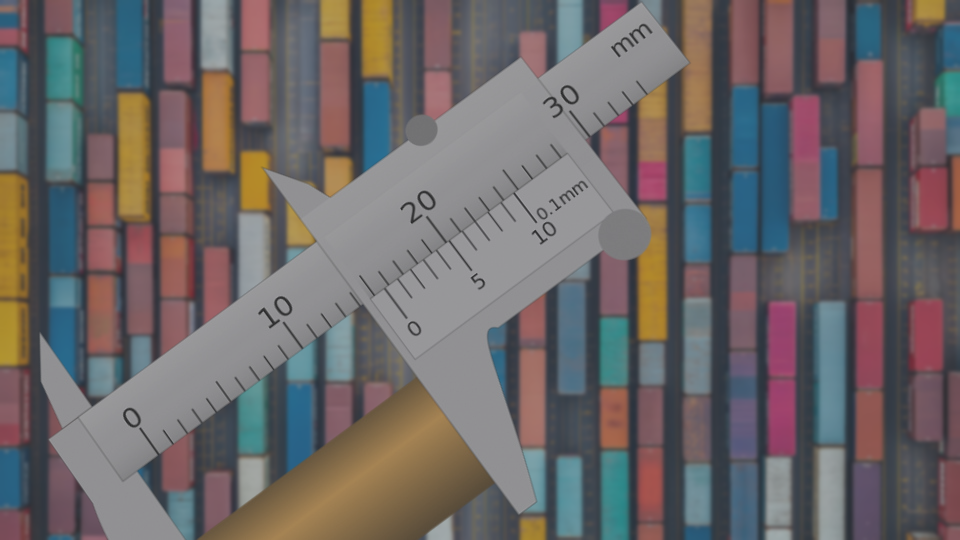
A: {"value": 15.7, "unit": "mm"}
